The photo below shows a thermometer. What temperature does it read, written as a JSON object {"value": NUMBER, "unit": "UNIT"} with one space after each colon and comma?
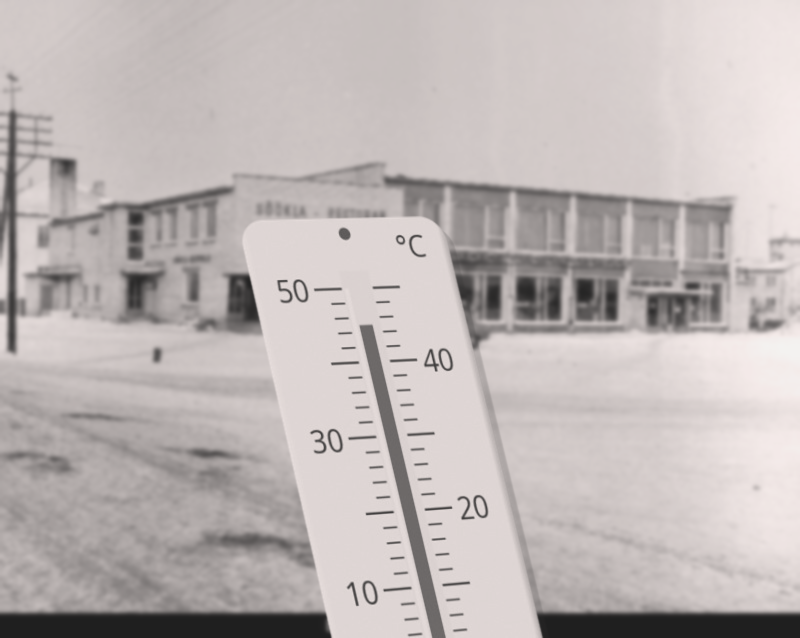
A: {"value": 45, "unit": "°C"}
